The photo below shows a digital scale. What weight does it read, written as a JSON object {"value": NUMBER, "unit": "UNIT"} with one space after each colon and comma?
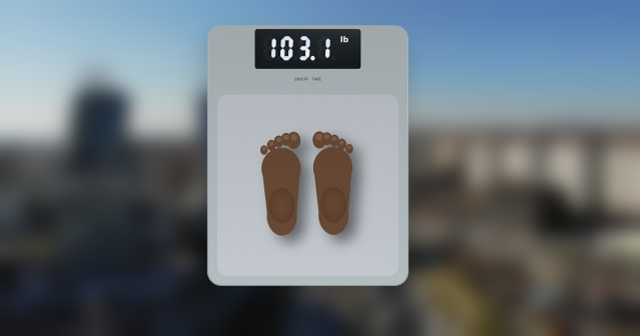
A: {"value": 103.1, "unit": "lb"}
